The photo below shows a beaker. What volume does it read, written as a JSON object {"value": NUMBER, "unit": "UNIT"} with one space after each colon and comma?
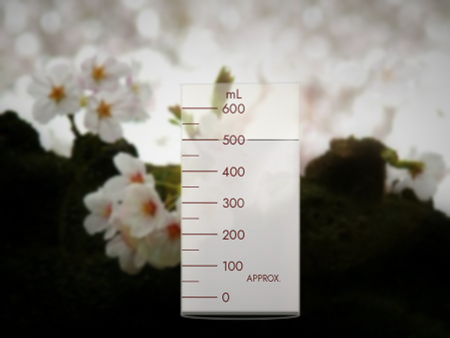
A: {"value": 500, "unit": "mL"}
